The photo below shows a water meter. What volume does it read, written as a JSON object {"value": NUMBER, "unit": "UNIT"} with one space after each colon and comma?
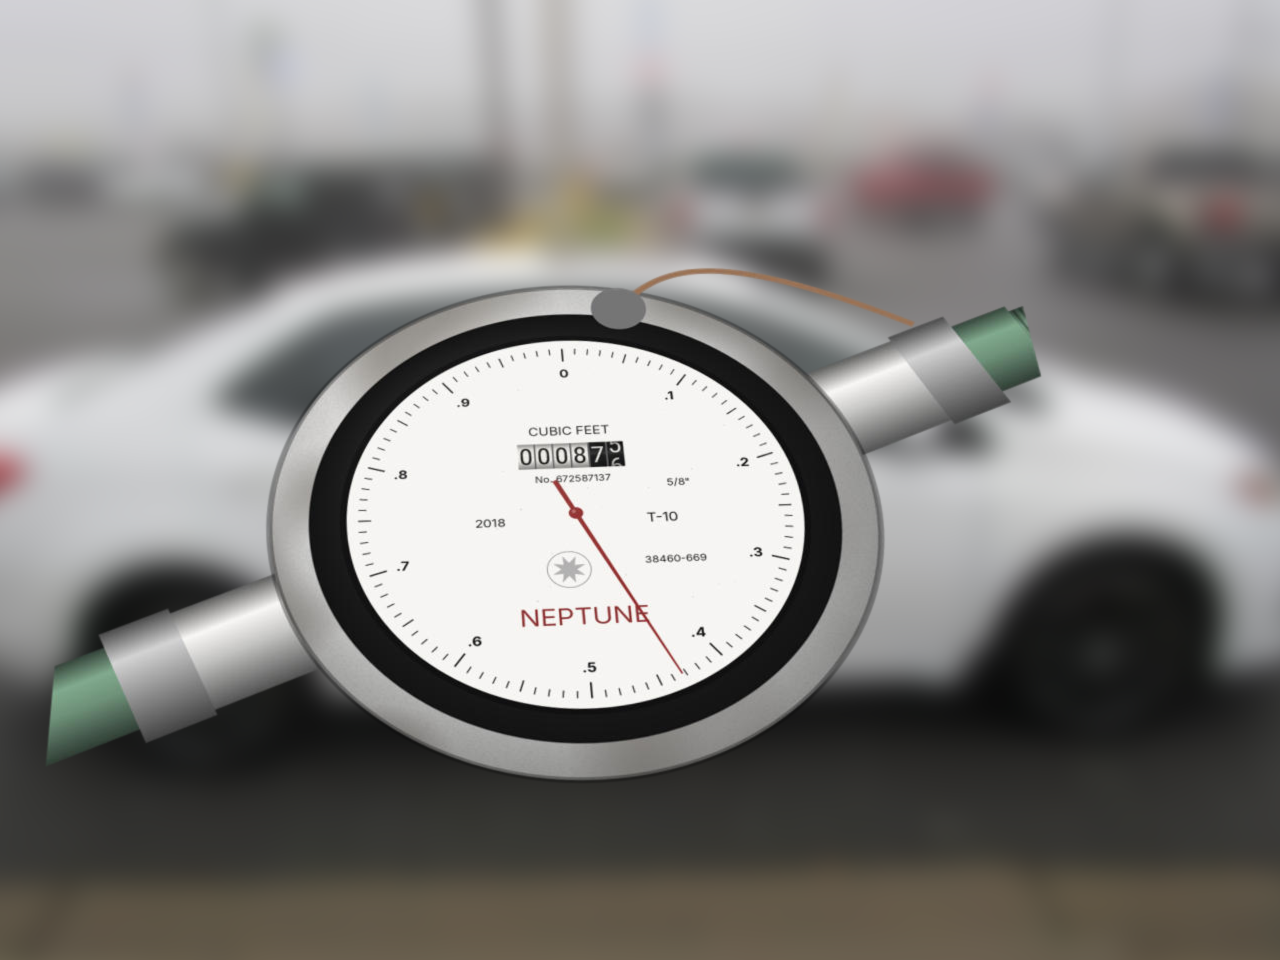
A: {"value": 875.43, "unit": "ft³"}
